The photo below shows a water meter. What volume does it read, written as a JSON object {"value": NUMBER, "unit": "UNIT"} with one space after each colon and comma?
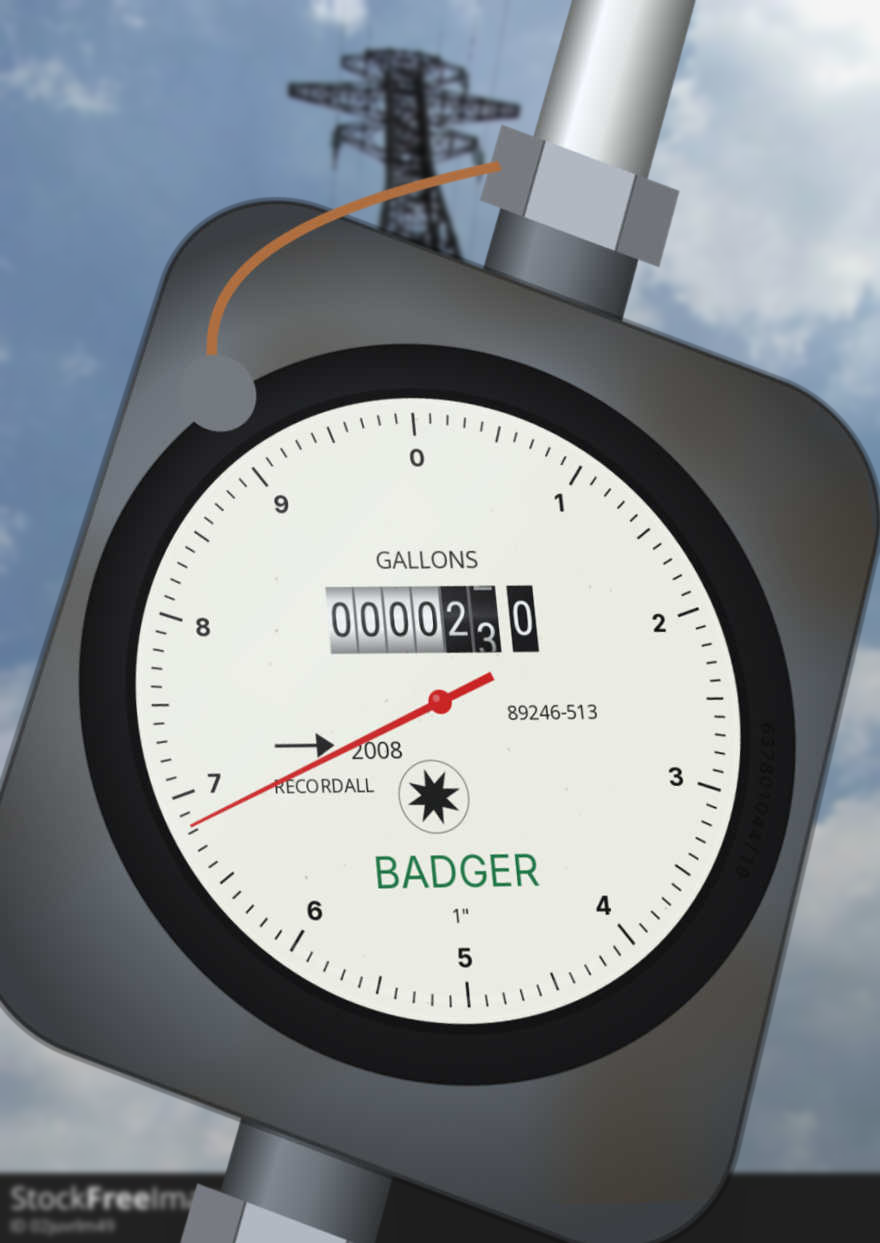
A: {"value": 226.8, "unit": "gal"}
